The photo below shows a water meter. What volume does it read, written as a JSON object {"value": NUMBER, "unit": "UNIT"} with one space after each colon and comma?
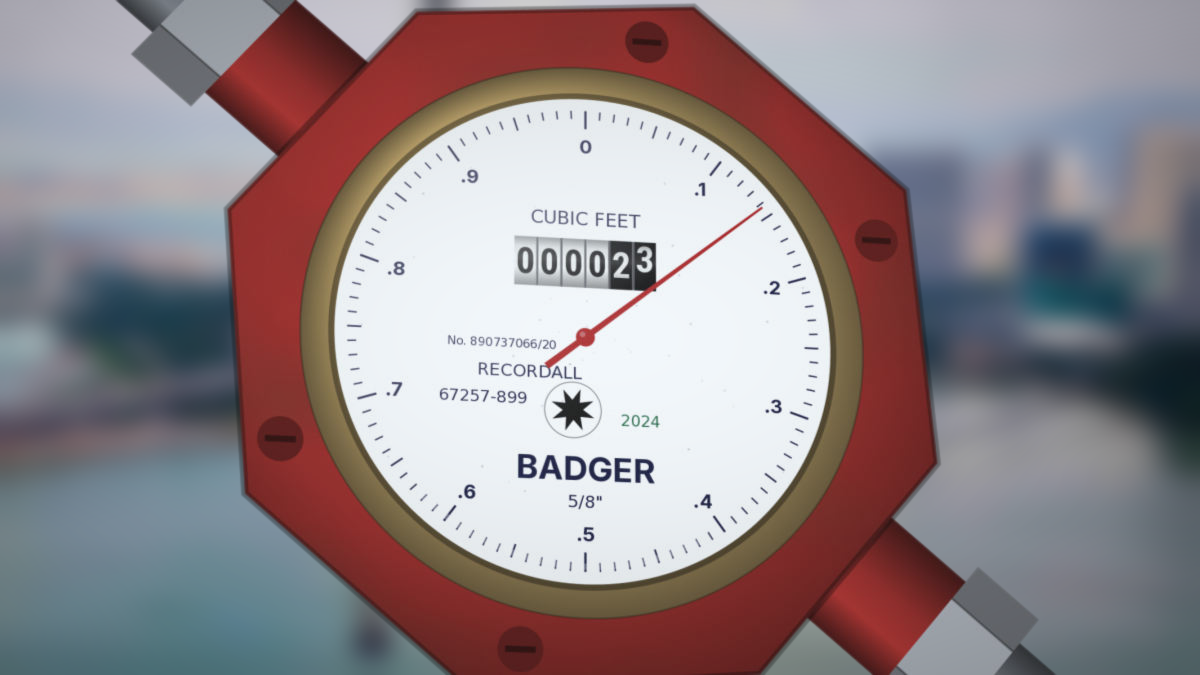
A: {"value": 23.14, "unit": "ft³"}
